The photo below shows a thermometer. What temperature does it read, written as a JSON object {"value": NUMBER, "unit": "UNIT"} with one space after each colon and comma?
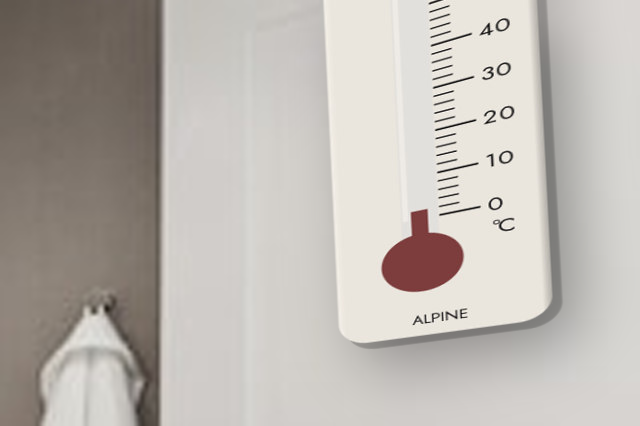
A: {"value": 2, "unit": "°C"}
